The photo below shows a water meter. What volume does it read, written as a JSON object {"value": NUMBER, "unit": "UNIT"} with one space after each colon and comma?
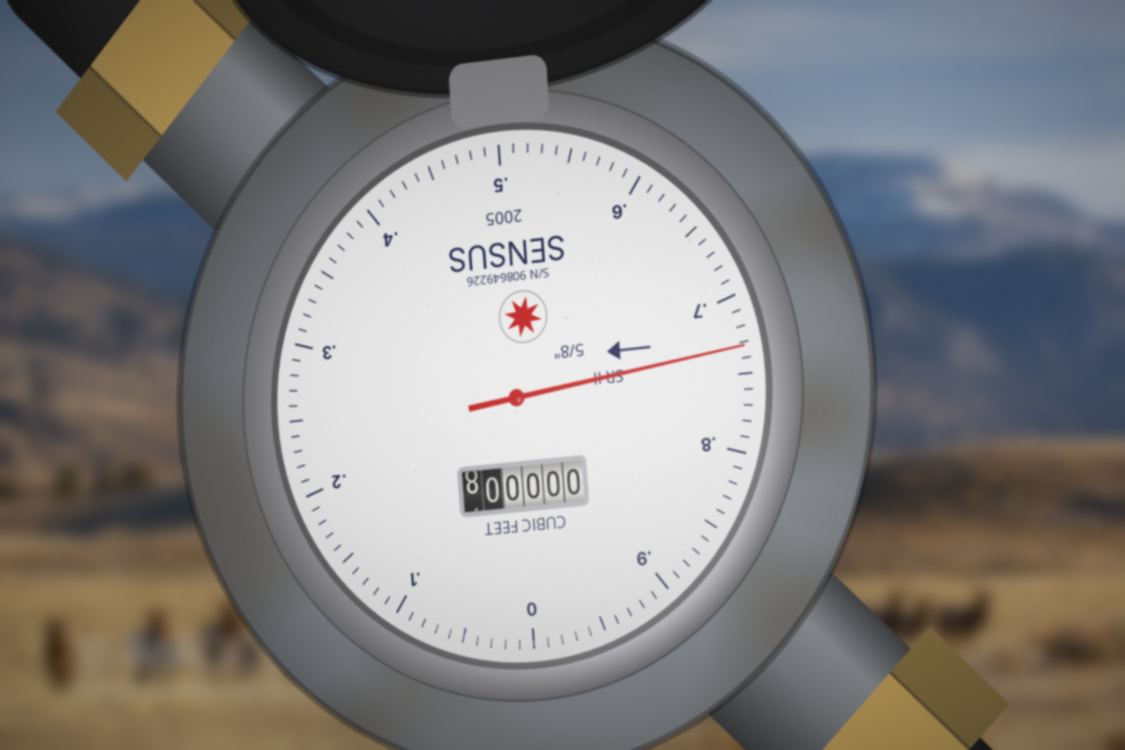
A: {"value": 7.73, "unit": "ft³"}
